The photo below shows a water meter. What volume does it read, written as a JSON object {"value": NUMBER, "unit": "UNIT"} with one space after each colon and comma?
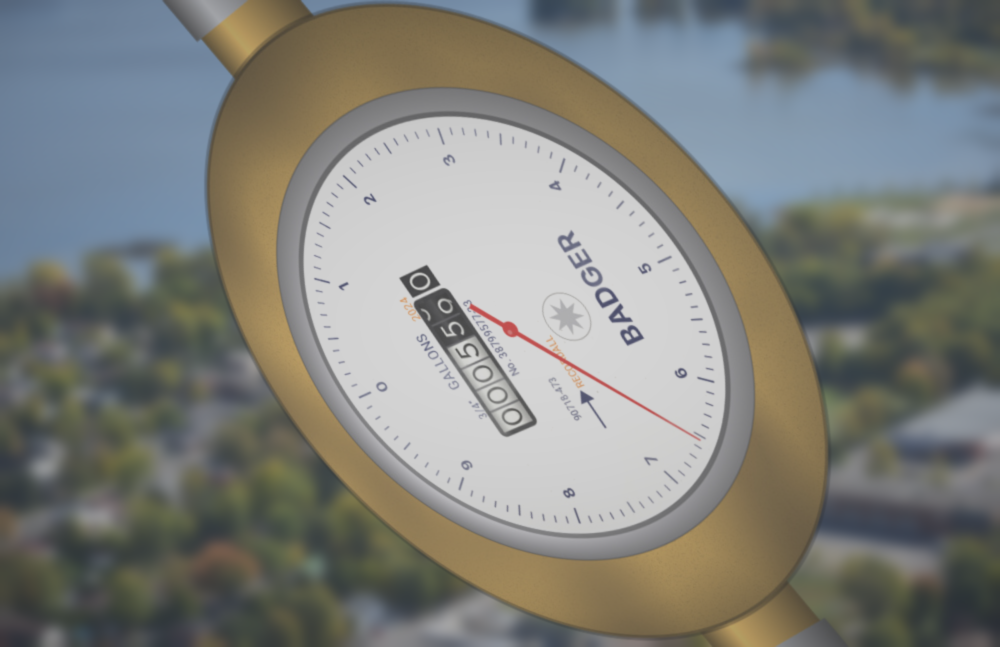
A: {"value": 5586.5, "unit": "gal"}
